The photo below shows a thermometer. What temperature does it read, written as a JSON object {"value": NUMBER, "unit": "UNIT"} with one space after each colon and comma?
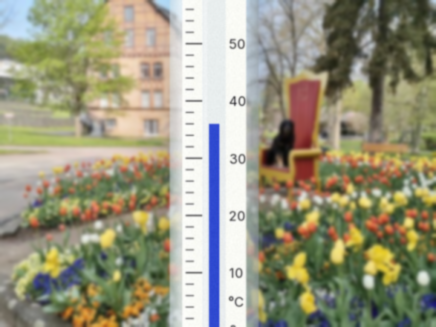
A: {"value": 36, "unit": "°C"}
